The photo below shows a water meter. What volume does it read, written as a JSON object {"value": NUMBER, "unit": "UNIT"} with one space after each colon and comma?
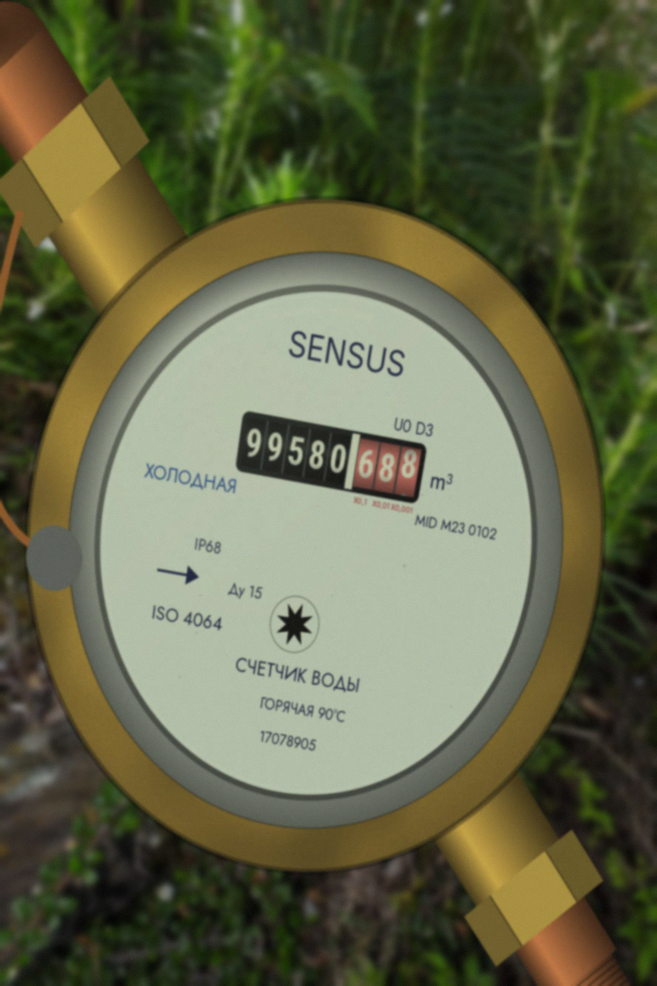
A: {"value": 99580.688, "unit": "m³"}
